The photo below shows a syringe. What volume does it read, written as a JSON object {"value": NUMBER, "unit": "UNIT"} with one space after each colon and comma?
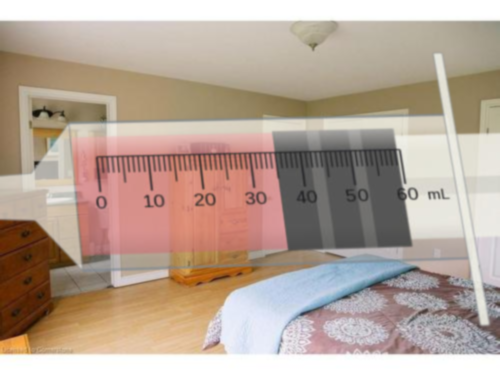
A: {"value": 35, "unit": "mL"}
